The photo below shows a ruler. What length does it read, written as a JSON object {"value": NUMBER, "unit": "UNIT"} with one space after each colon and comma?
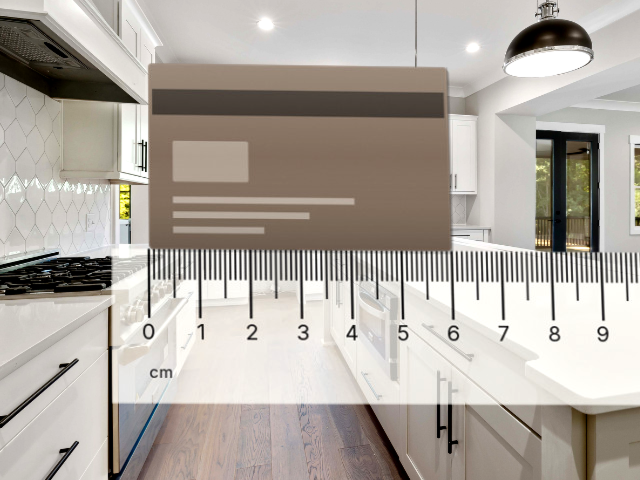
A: {"value": 6, "unit": "cm"}
